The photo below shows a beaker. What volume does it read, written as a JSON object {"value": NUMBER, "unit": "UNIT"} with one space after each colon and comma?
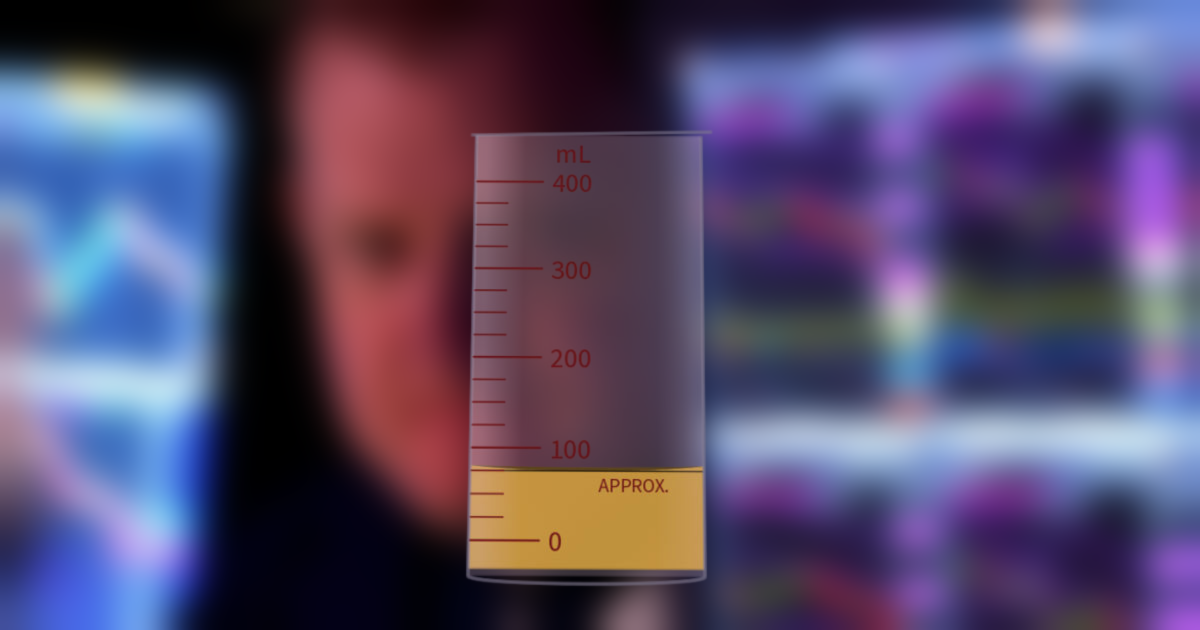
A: {"value": 75, "unit": "mL"}
